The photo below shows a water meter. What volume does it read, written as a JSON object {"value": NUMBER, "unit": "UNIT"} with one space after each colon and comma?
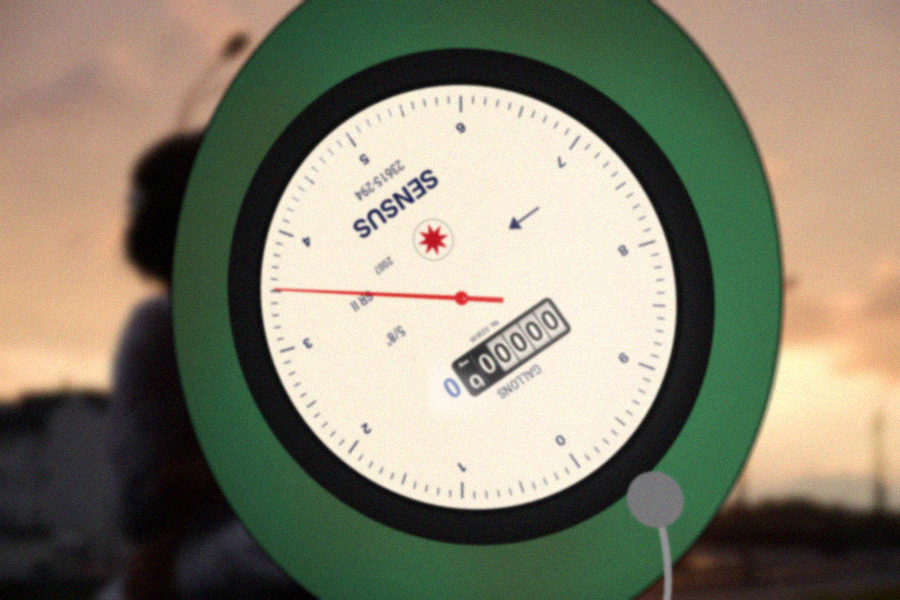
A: {"value": 63.5, "unit": "gal"}
